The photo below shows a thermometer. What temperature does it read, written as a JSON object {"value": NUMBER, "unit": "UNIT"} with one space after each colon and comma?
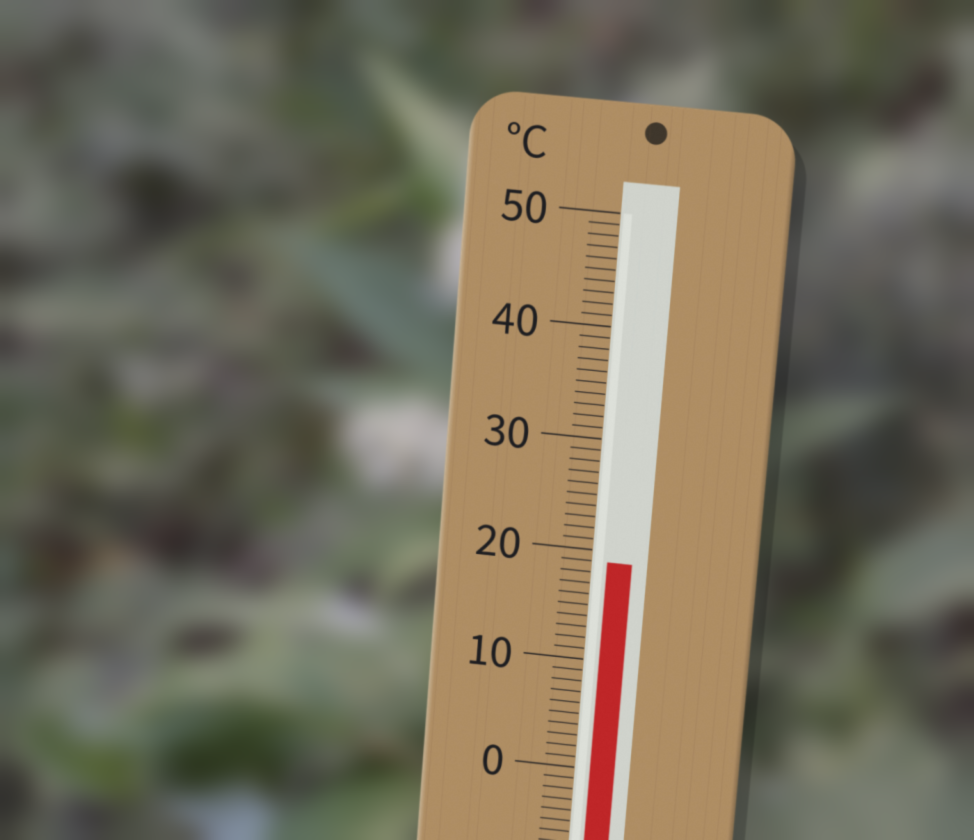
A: {"value": 19, "unit": "°C"}
